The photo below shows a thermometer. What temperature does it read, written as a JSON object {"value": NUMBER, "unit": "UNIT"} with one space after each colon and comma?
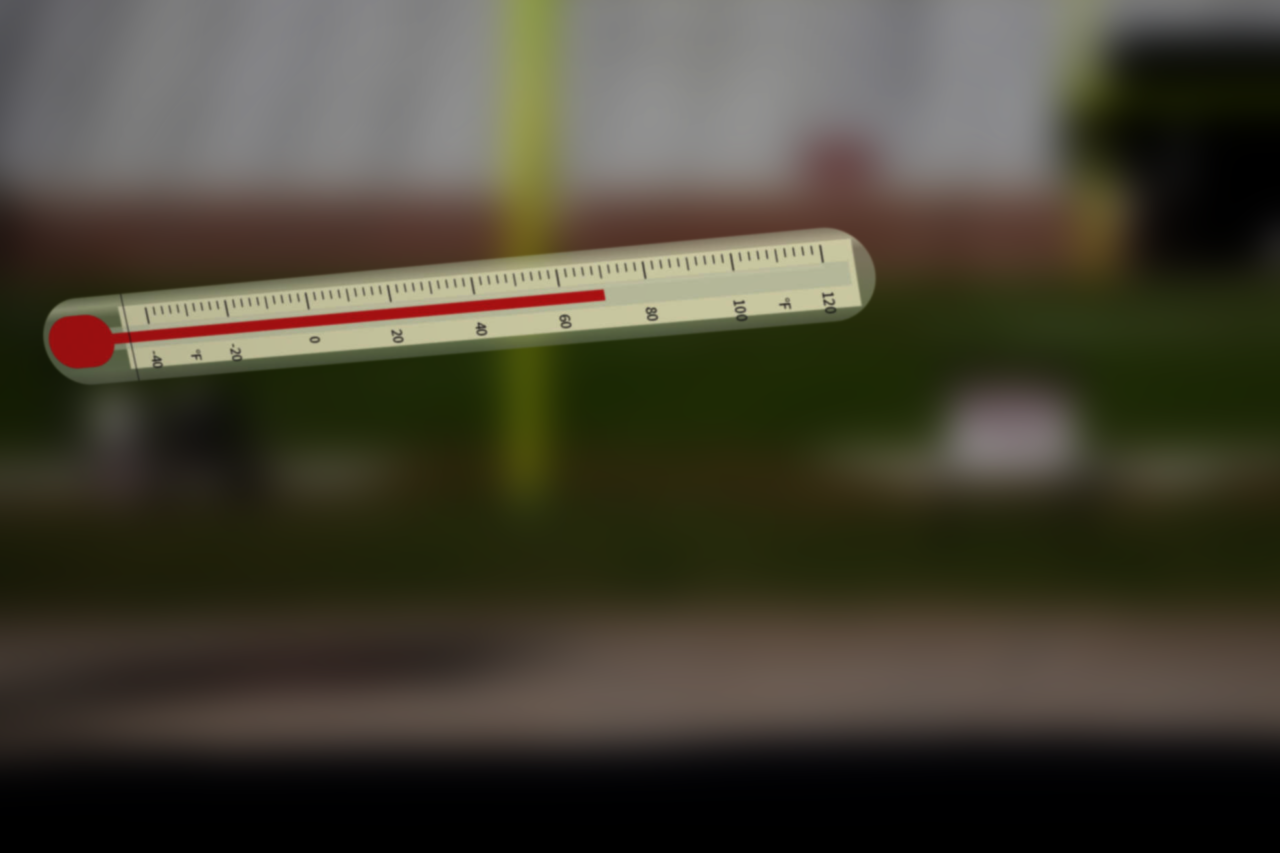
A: {"value": 70, "unit": "°F"}
